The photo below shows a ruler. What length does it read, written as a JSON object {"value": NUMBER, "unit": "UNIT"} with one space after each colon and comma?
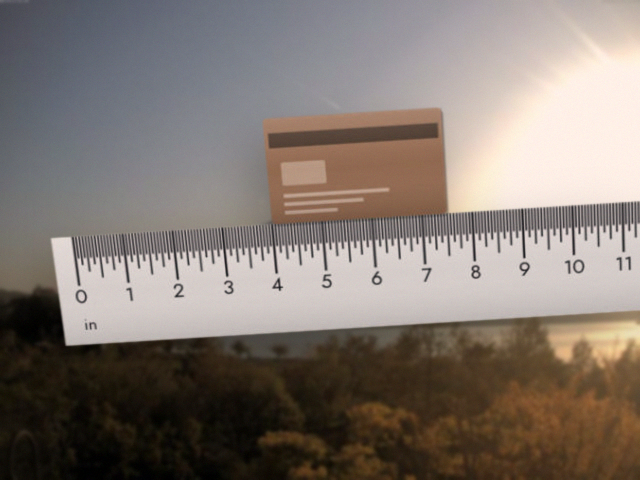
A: {"value": 3.5, "unit": "in"}
